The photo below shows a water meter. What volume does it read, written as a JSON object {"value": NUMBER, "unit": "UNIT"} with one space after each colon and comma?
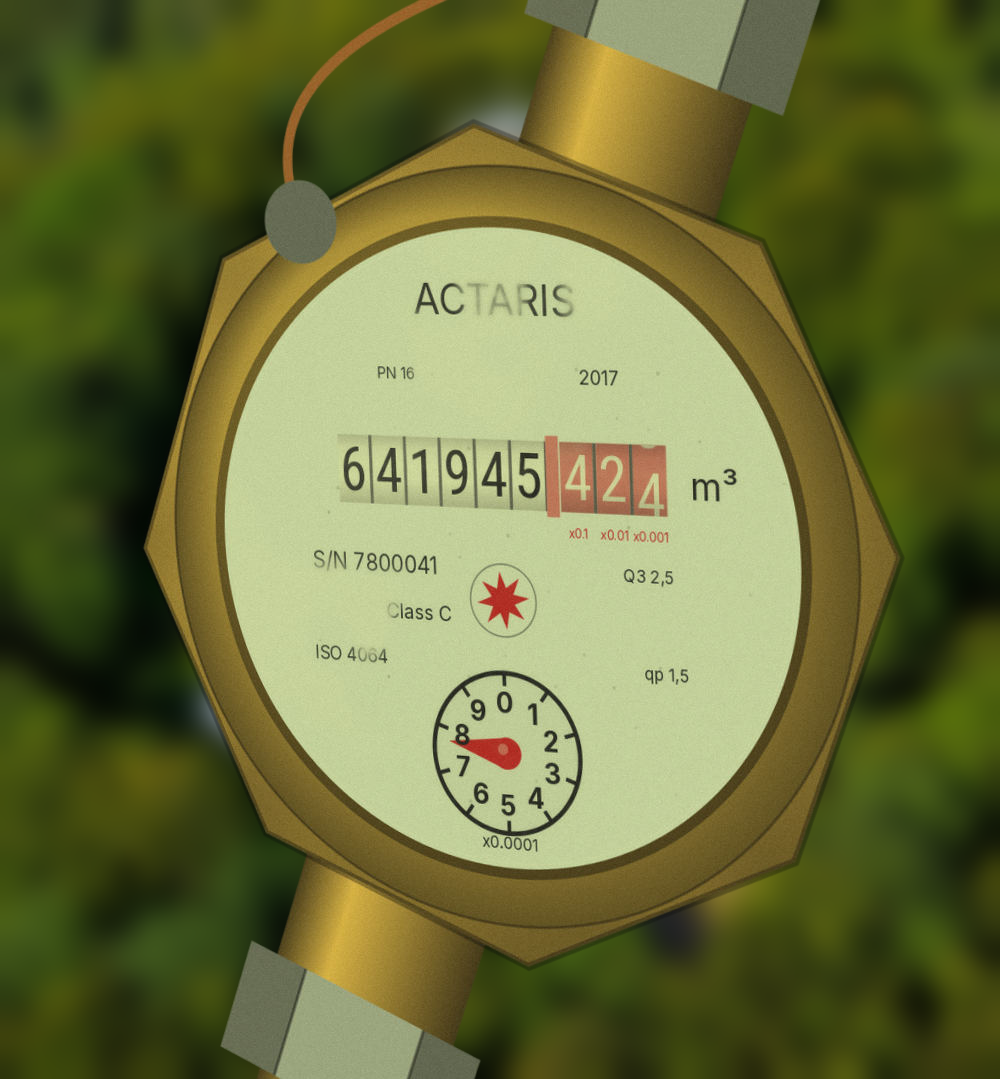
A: {"value": 641945.4237, "unit": "m³"}
